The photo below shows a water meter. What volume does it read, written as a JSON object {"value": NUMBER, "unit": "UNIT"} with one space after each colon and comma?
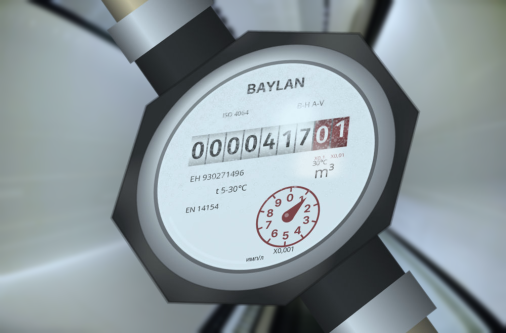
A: {"value": 417.011, "unit": "m³"}
